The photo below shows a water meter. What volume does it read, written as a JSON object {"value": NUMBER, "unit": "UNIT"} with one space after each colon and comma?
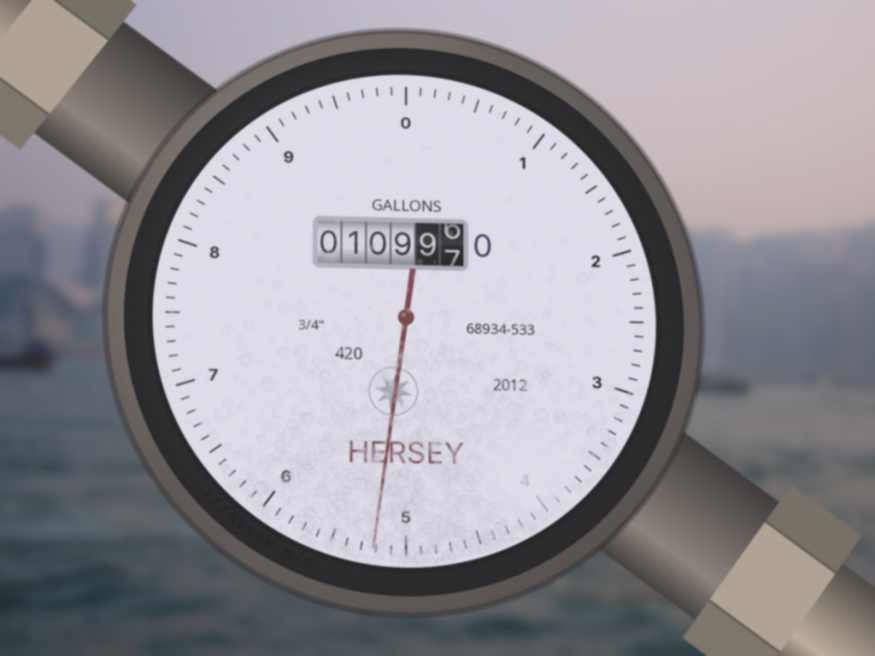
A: {"value": 109965.2, "unit": "gal"}
